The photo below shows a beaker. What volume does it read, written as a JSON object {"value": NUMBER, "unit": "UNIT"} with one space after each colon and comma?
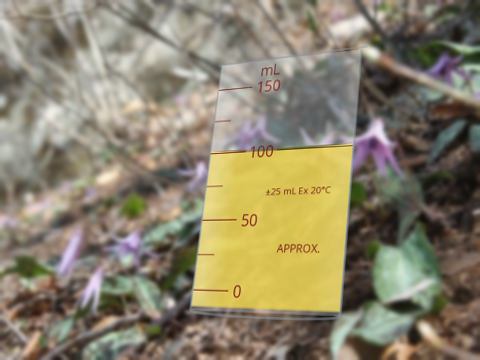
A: {"value": 100, "unit": "mL"}
